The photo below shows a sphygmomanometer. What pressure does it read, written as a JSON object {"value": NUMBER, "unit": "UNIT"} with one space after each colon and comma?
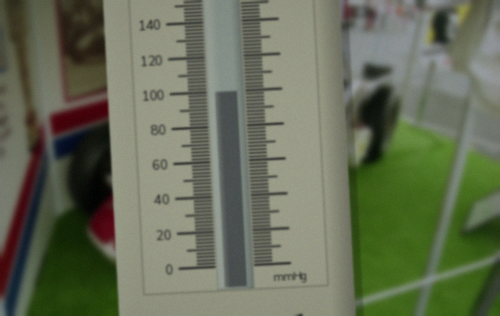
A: {"value": 100, "unit": "mmHg"}
